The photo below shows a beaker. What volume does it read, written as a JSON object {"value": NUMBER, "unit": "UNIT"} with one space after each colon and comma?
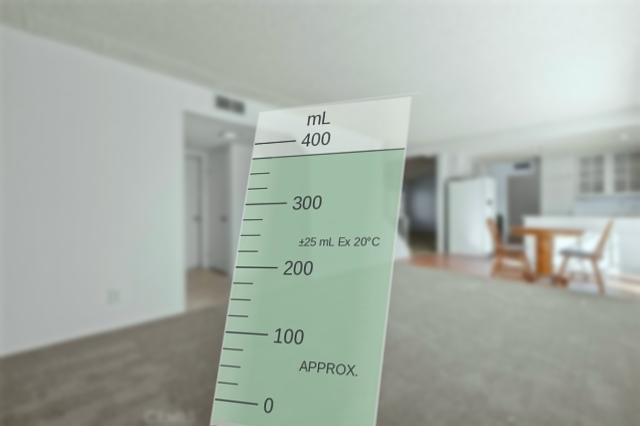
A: {"value": 375, "unit": "mL"}
